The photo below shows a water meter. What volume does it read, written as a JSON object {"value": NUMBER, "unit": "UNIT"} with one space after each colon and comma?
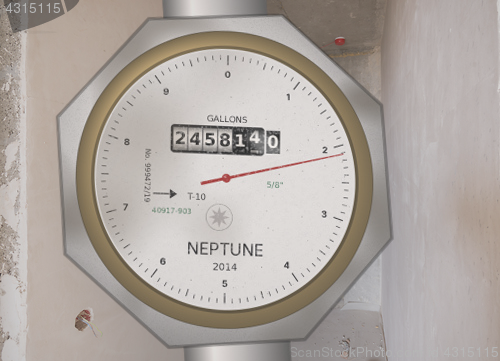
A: {"value": 2458142.1, "unit": "gal"}
